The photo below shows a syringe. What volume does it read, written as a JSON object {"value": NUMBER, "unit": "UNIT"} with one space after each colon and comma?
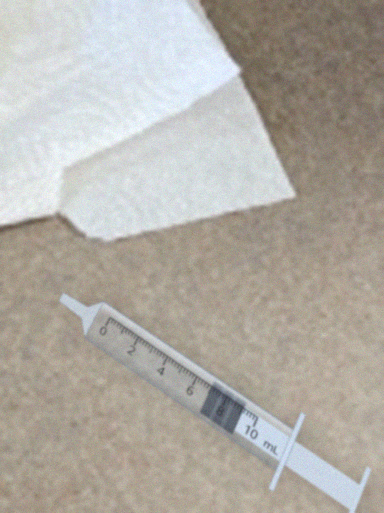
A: {"value": 7, "unit": "mL"}
